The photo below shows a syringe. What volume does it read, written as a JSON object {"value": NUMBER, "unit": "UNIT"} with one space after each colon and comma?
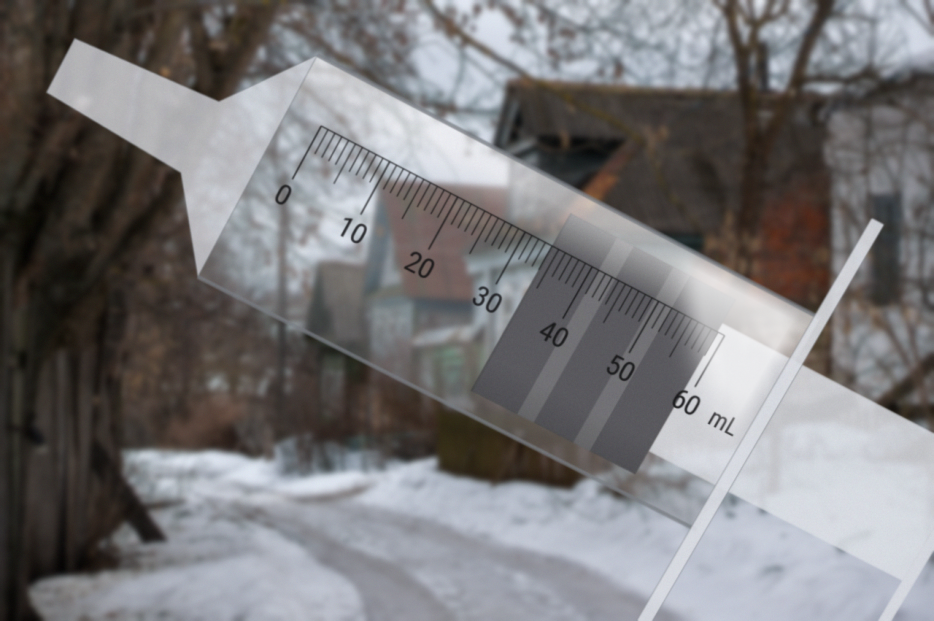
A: {"value": 34, "unit": "mL"}
